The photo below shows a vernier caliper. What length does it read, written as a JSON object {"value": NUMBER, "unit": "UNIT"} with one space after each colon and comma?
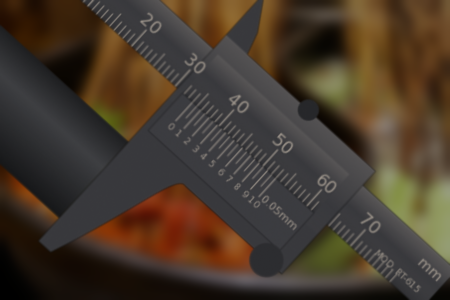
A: {"value": 34.0, "unit": "mm"}
